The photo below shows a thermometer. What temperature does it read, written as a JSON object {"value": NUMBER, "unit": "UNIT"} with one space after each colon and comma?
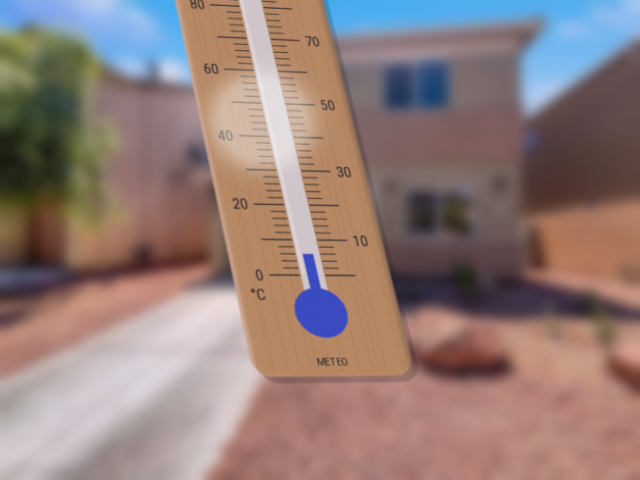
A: {"value": 6, "unit": "°C"}
